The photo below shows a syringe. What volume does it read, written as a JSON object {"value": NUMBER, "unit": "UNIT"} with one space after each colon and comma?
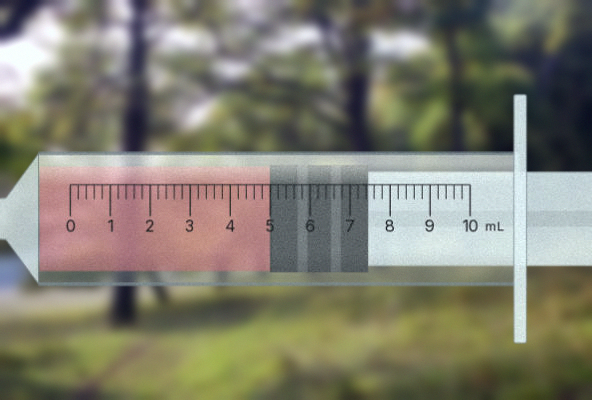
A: {"value": 5, "unit": "mL"}
